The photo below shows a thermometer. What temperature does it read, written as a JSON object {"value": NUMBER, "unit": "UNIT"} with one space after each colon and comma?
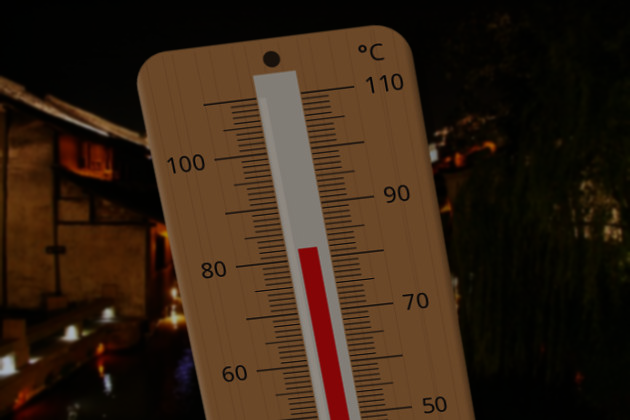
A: {"value": 82, "unit": "°C"}
